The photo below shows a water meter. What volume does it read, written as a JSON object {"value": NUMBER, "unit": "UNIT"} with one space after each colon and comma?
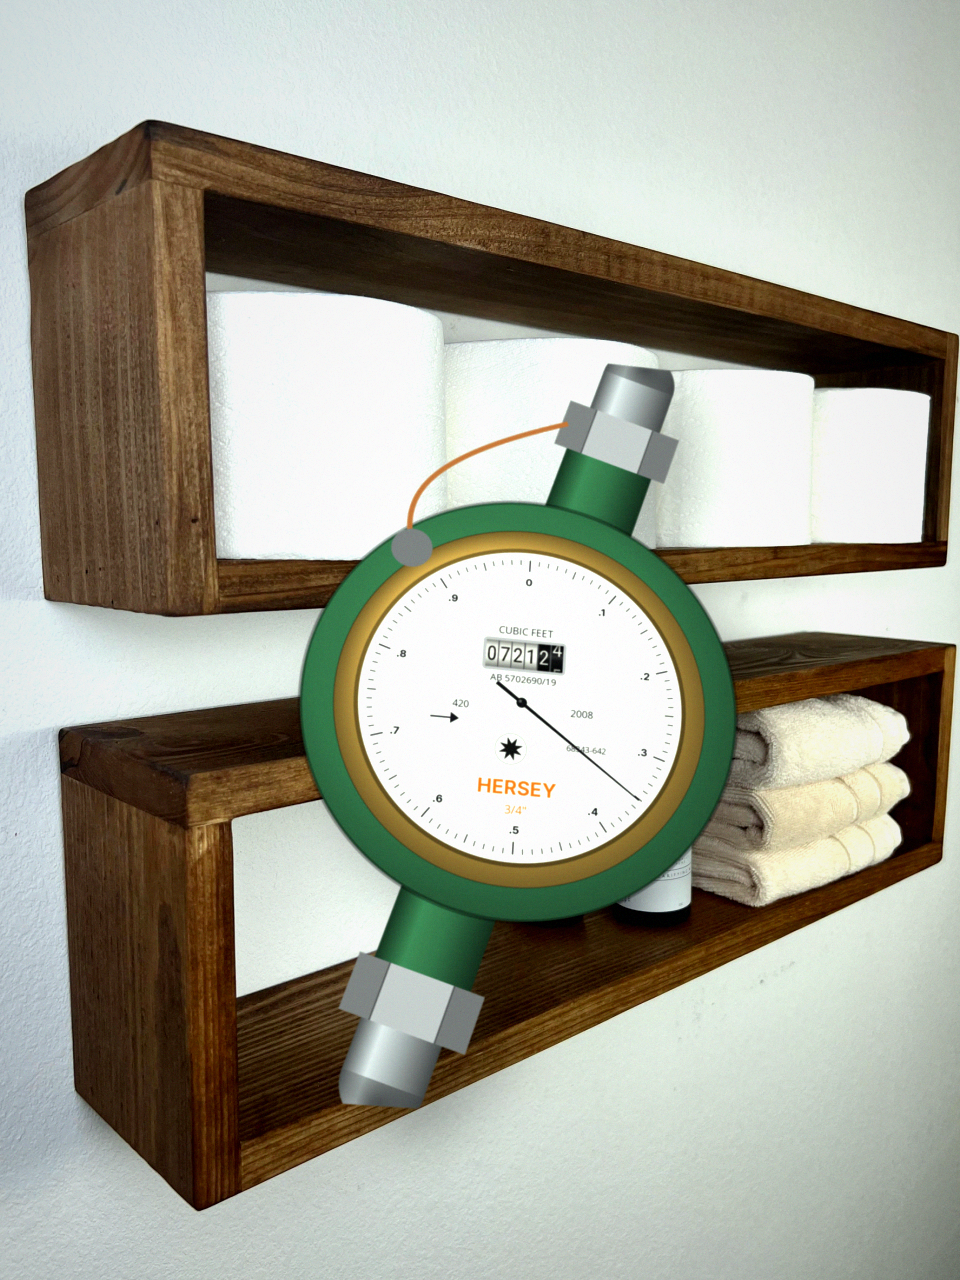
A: {"value": 72124.35, "unit": "ft³"}
